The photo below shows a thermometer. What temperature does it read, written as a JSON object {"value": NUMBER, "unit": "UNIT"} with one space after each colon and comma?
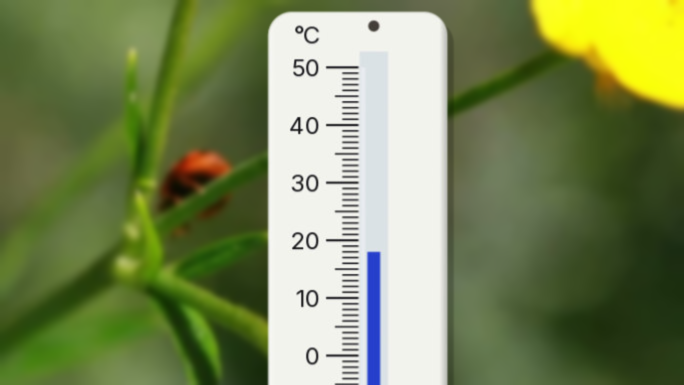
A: {"value": 18, "unit": "°C"}
